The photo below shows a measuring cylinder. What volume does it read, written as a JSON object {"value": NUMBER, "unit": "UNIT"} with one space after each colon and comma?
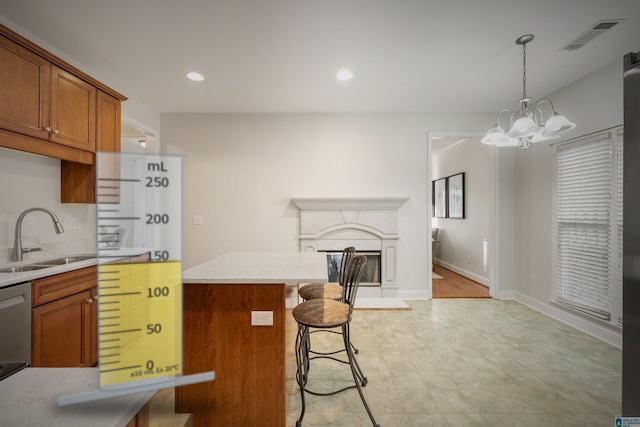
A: {"value": 140, "unit": "mL"}
